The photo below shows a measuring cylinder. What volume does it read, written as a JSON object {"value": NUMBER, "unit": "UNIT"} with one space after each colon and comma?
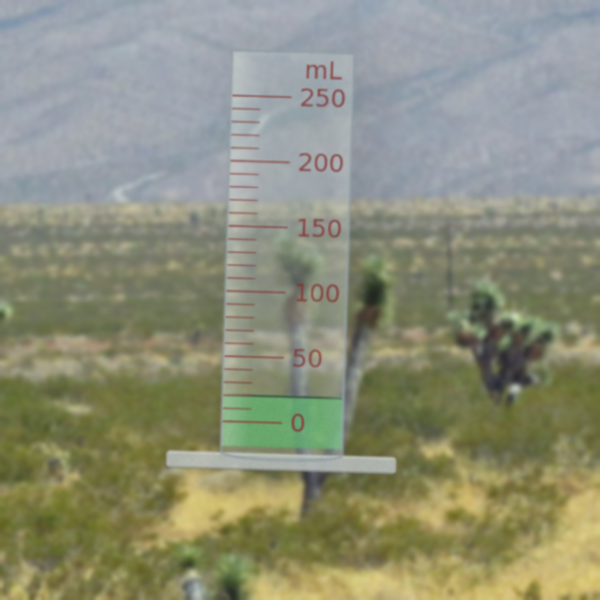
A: {"value": 20, "unit": "mL"}
